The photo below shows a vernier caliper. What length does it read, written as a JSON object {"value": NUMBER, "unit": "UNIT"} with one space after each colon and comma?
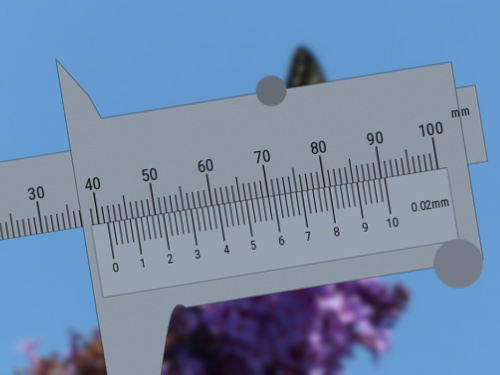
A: {"value": 41.6, "unit": "mm"}
